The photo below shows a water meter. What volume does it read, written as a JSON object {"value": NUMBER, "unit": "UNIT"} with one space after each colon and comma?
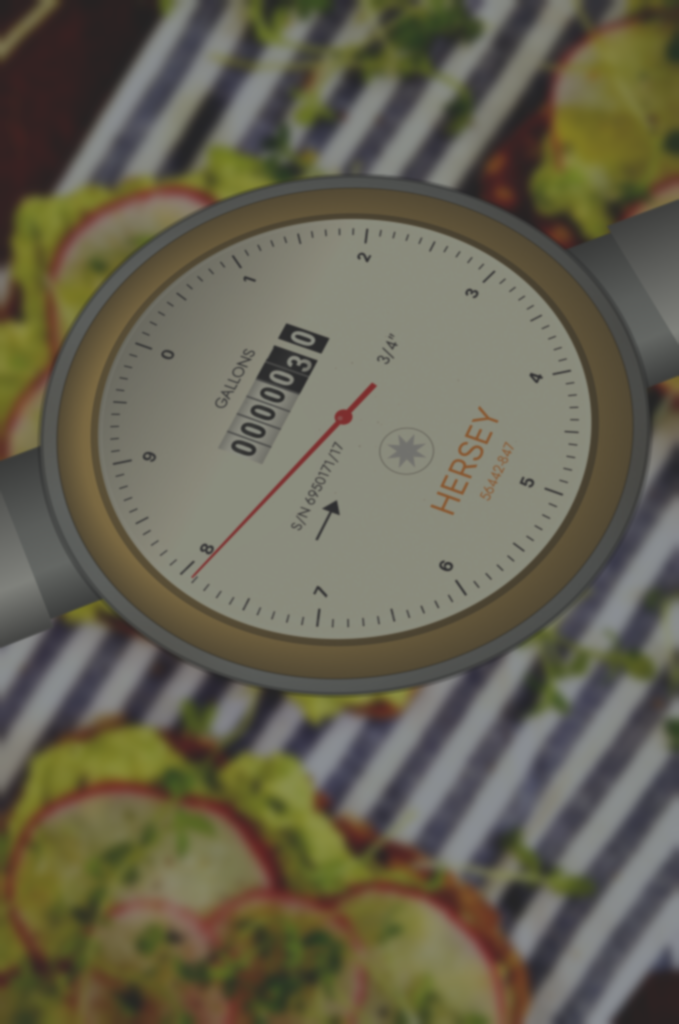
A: {"value": 27.9, "unit": "gal"}
